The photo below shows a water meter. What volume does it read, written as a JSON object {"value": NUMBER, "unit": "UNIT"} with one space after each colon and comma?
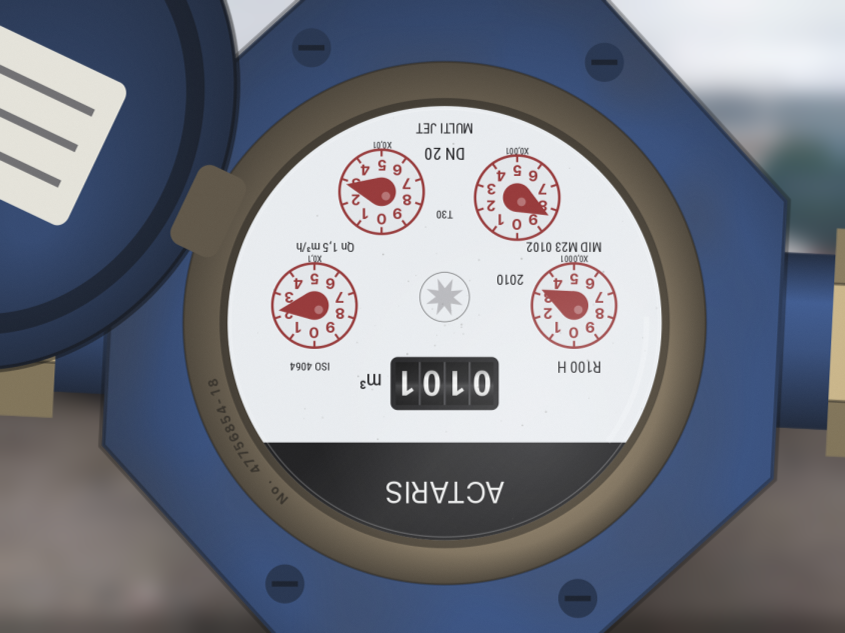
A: {"value": 101.2283, "unit": "m³"}
